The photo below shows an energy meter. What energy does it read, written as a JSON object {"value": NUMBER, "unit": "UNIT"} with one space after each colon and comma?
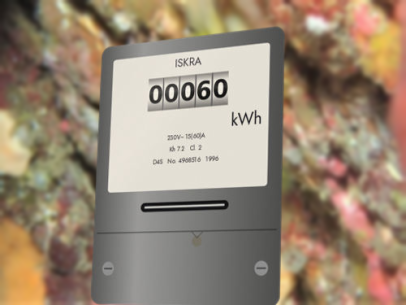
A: {"value": 60, "unit": "kWh"}
